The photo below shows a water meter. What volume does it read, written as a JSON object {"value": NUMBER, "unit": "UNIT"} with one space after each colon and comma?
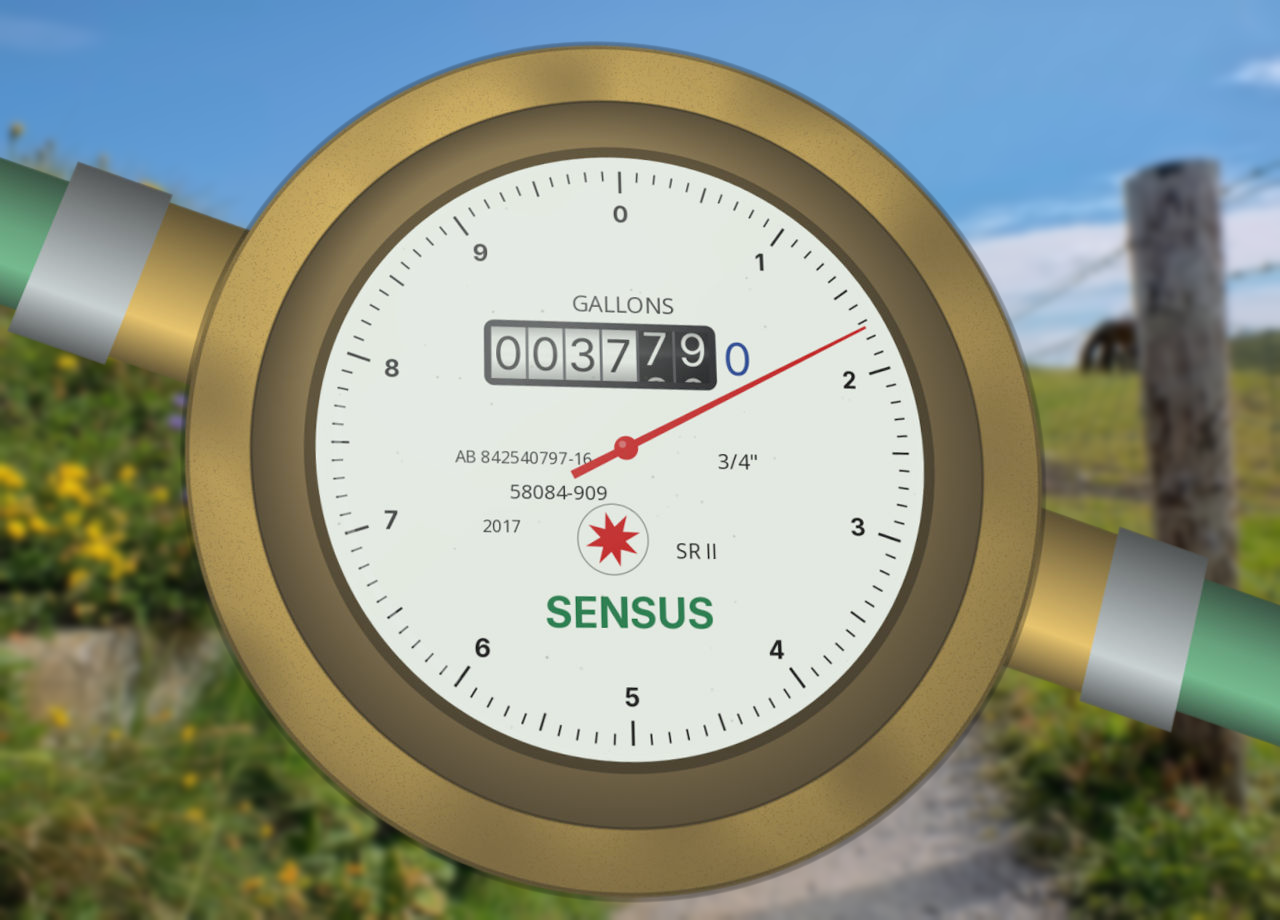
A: {"value": 37791.7, "unit": "gal"}
